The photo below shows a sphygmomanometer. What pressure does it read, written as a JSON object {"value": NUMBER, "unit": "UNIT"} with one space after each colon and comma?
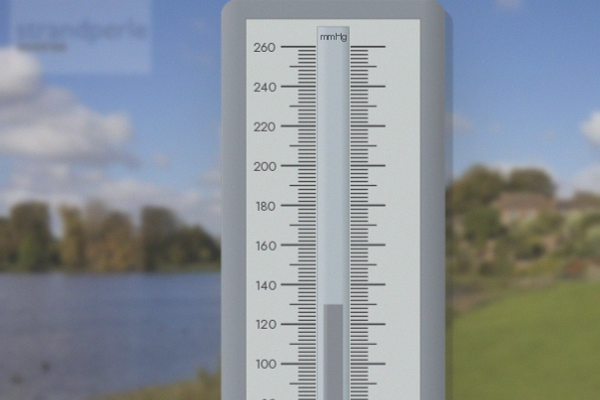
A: {"value": 130, "unit": "mmHg"}
